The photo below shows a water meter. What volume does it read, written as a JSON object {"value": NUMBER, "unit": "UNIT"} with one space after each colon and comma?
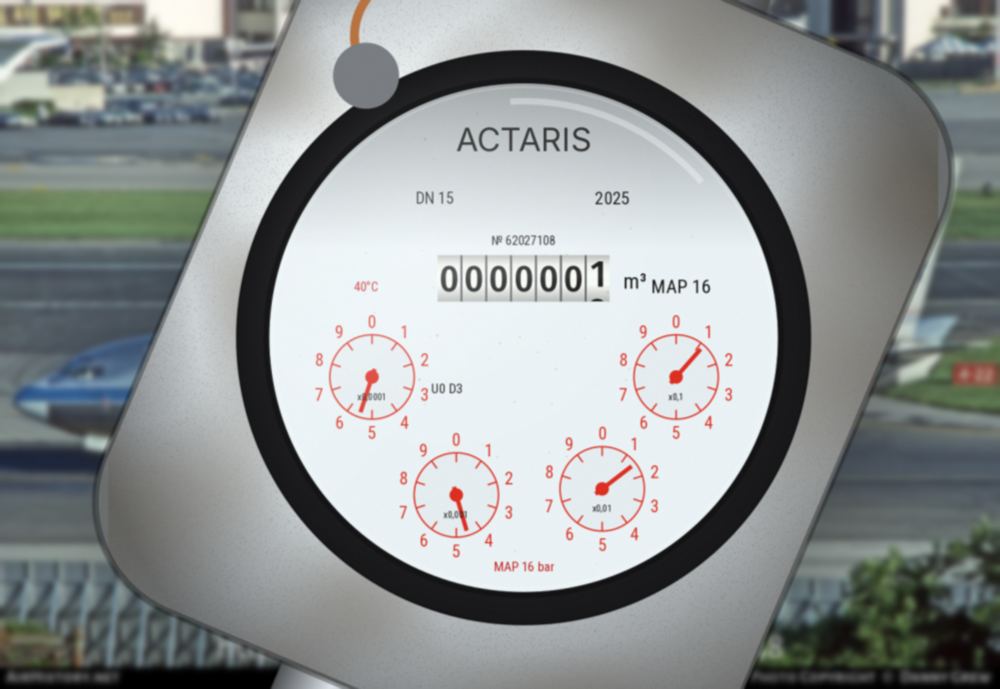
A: {"value": 1.1145, "unit": "m³"}
